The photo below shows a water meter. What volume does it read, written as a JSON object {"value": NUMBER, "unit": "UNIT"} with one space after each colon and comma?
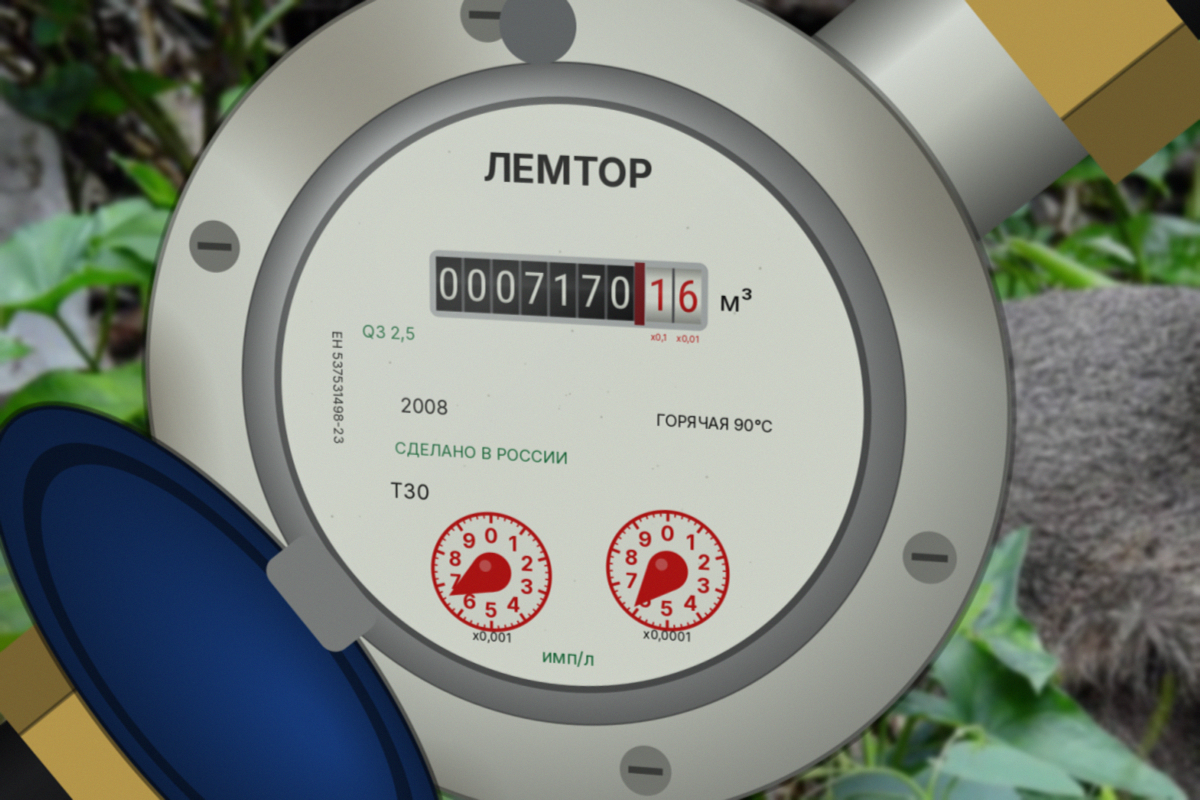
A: {"value": 7170.1666, "unit": "m³"}
